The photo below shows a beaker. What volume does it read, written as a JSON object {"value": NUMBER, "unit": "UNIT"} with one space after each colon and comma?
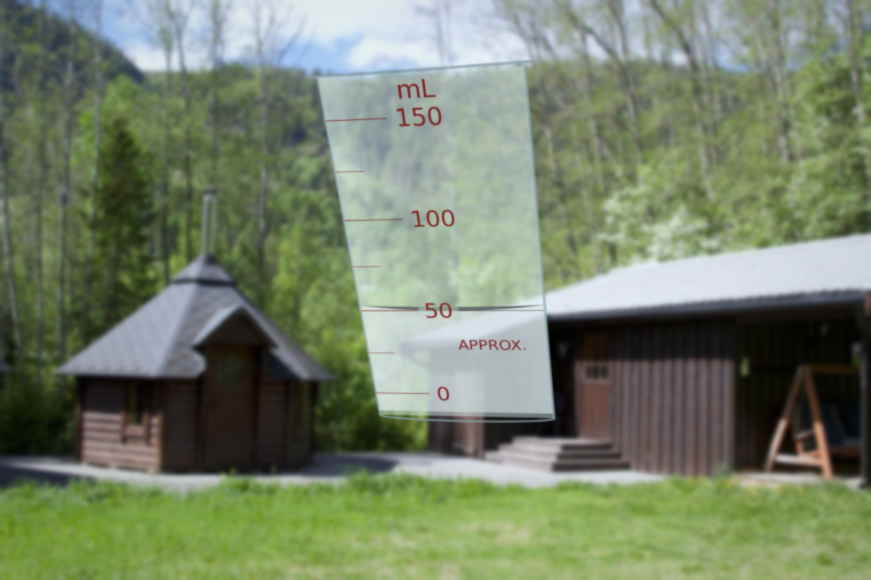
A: {"value": 50, "unit": "mL"}
